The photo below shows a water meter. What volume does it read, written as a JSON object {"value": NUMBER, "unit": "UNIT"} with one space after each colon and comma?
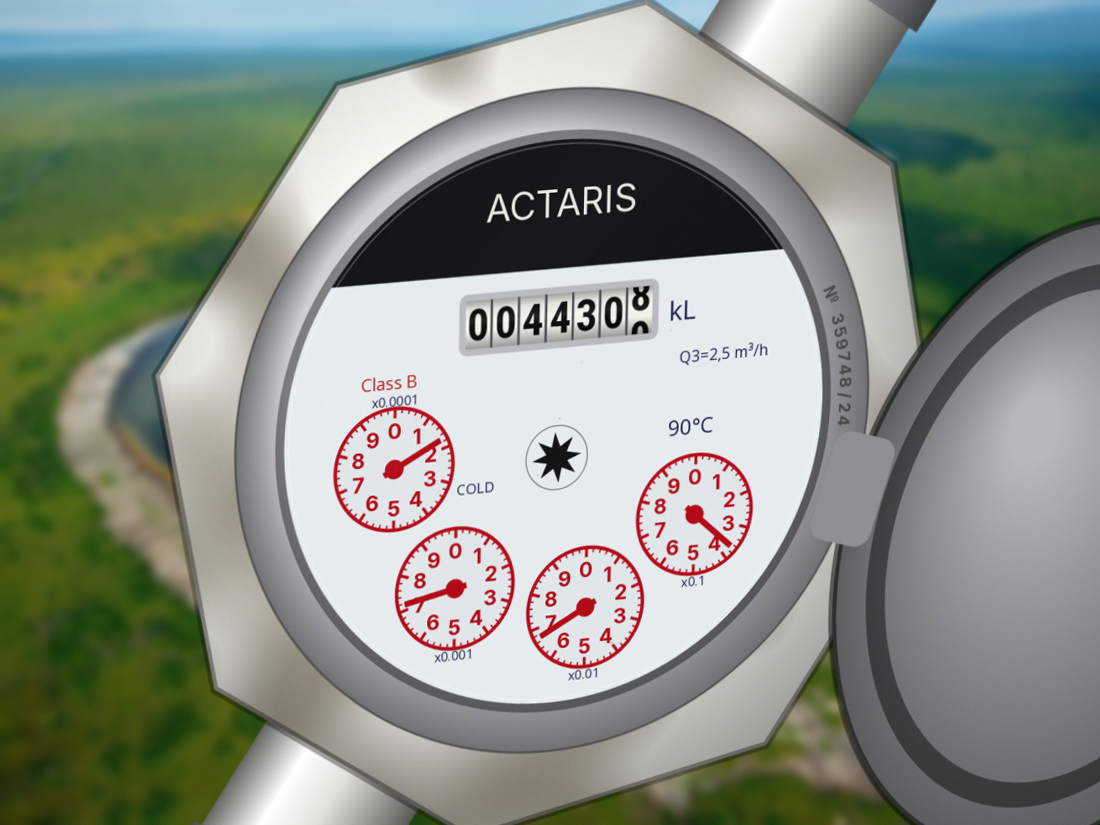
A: {"value": 44308.3671, "unit": "kL"}
